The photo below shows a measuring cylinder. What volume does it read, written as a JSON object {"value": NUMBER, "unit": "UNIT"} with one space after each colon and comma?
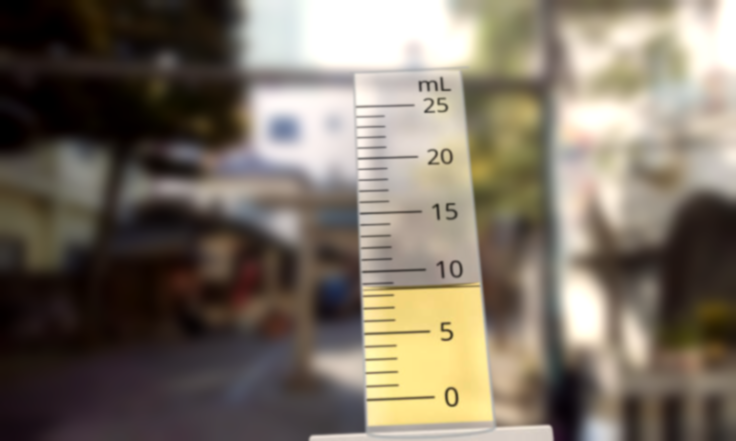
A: {"value": 8.5, "unit": "mL"}
